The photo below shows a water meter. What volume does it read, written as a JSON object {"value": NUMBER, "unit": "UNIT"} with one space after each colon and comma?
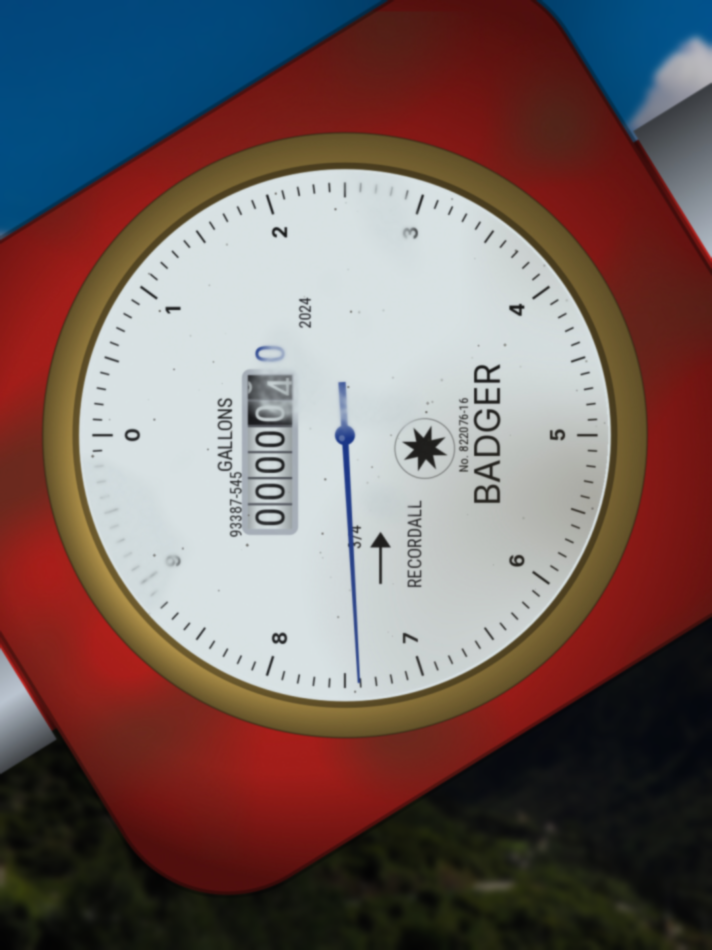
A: {"value": 37.4, "unit": "gal"}
